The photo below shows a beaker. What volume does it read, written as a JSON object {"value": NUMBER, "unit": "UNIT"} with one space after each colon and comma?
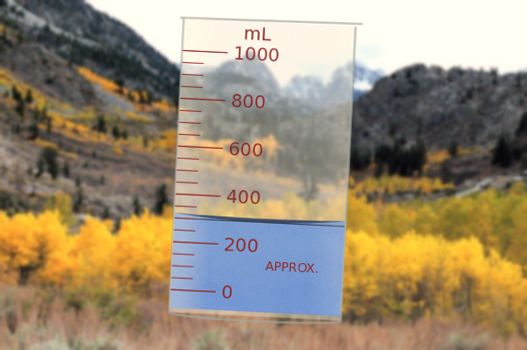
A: {"value": 300, "unit": "mL"}
